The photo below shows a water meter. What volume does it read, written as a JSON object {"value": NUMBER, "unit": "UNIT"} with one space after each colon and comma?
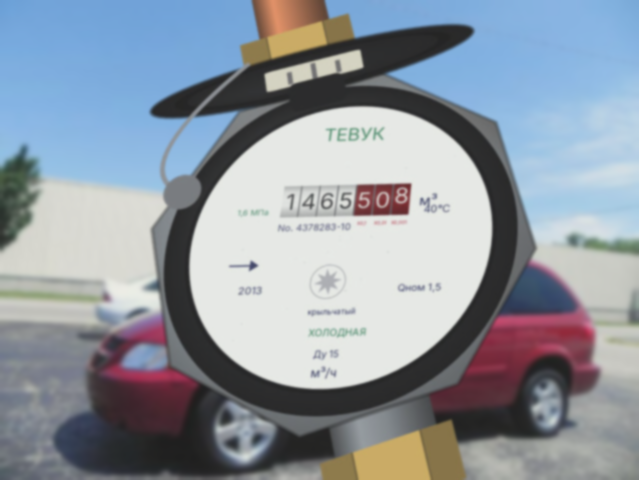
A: {"value": 1465.508, "unit": "m³"}
